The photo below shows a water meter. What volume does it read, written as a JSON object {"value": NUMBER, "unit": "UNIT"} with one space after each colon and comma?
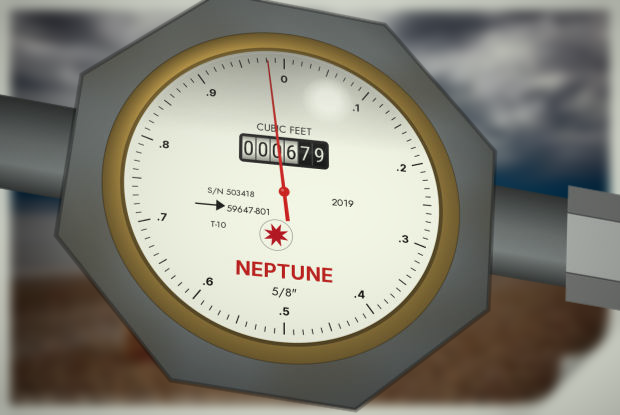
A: {"value": 678.98, "unit": "ft³"}
